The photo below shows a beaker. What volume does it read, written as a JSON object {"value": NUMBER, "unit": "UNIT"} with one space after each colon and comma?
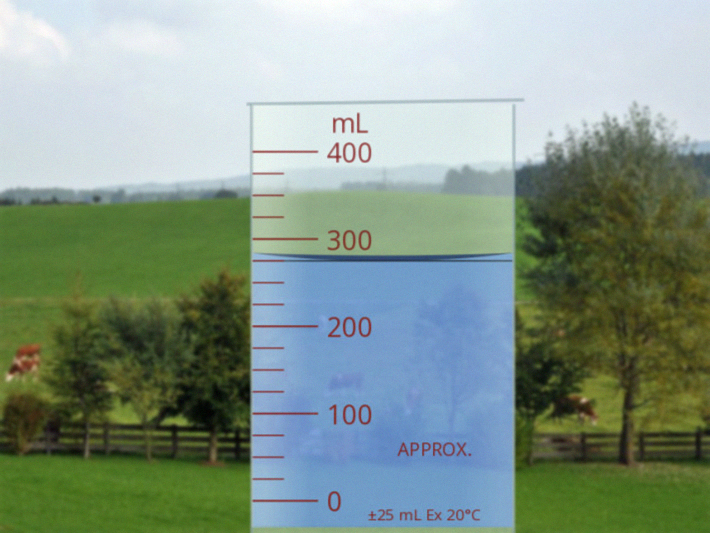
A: {"value": 275, "unit": "mL"}
